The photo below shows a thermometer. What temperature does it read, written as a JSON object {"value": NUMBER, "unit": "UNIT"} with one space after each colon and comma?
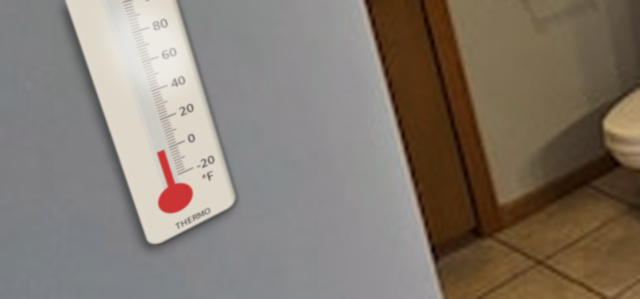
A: {"value": 0, "unit": "°F"}
